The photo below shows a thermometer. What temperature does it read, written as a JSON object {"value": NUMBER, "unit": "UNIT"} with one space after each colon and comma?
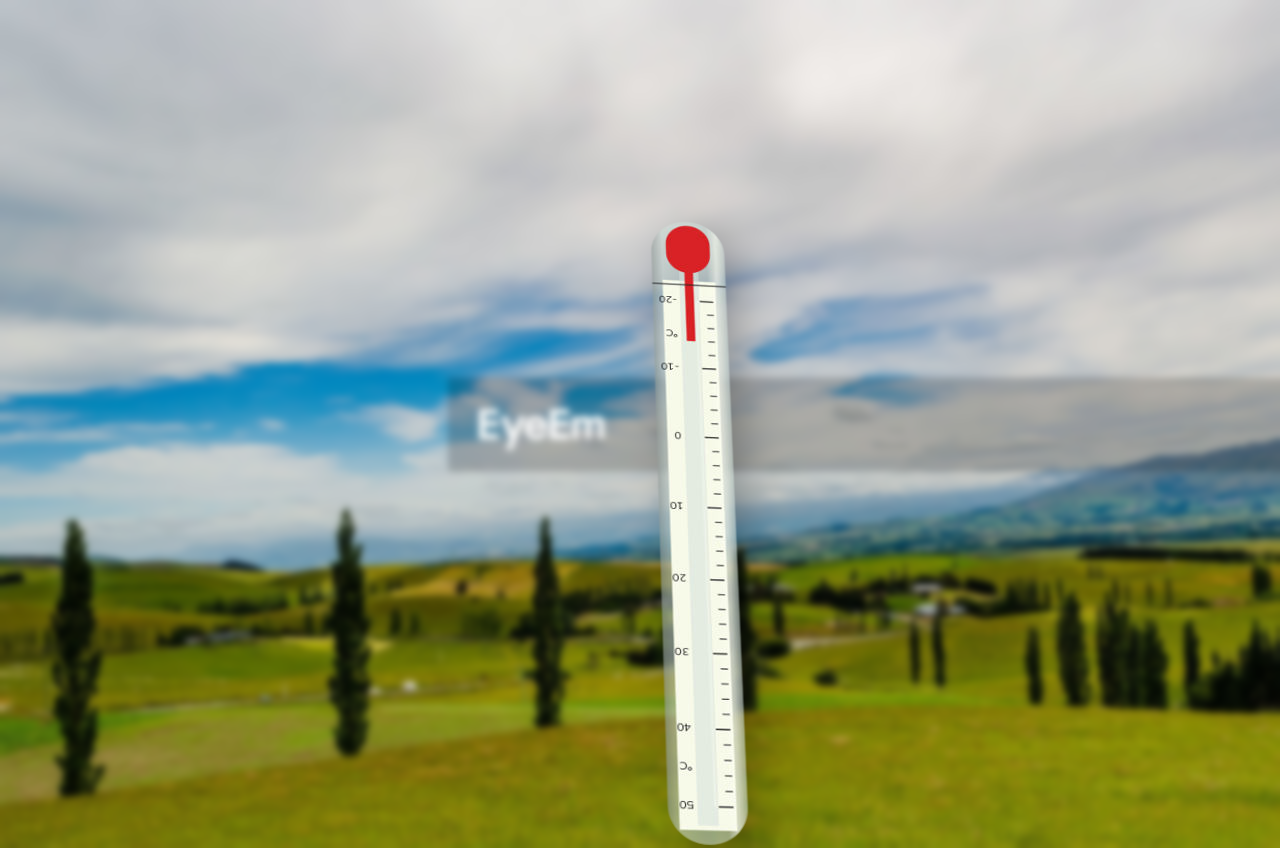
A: {"value": -14, "unit": "°C"}
